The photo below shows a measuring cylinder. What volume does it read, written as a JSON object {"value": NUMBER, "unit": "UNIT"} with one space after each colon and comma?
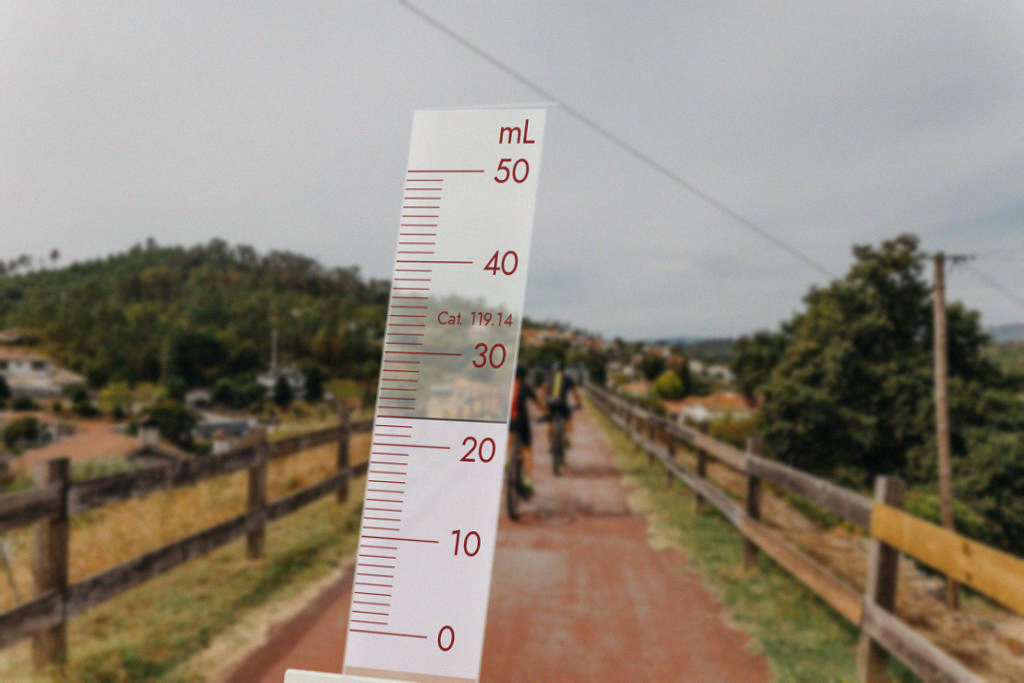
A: {"value": 23, "unit": "mL"}
